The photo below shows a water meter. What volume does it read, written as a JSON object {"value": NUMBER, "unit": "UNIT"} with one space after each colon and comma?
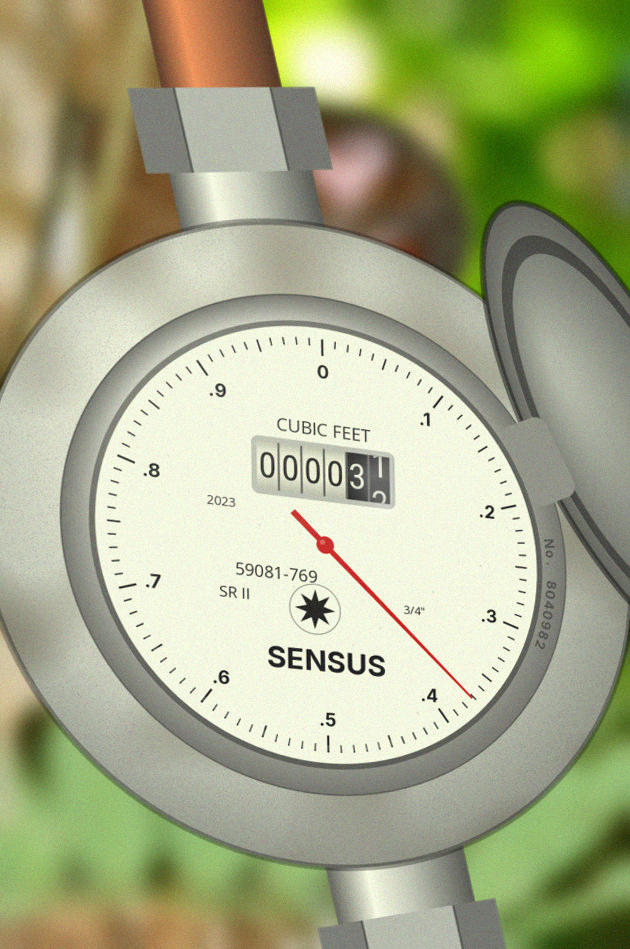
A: {"value": 31.37, "unit": "ft³"}
